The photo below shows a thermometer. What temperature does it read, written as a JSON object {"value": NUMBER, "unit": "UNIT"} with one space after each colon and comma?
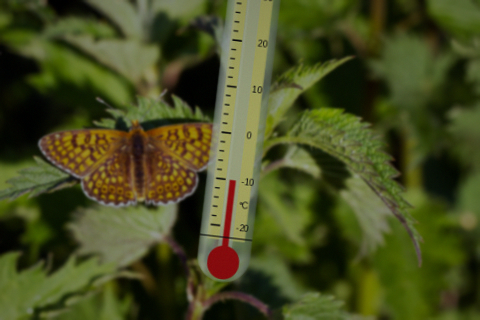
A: {"value": -10, "unit": "°C"}
